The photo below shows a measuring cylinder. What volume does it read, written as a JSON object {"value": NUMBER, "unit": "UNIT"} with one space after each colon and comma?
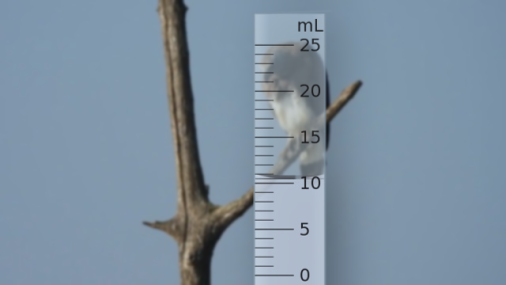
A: {"value": 10.5, "unit": "mL"}
